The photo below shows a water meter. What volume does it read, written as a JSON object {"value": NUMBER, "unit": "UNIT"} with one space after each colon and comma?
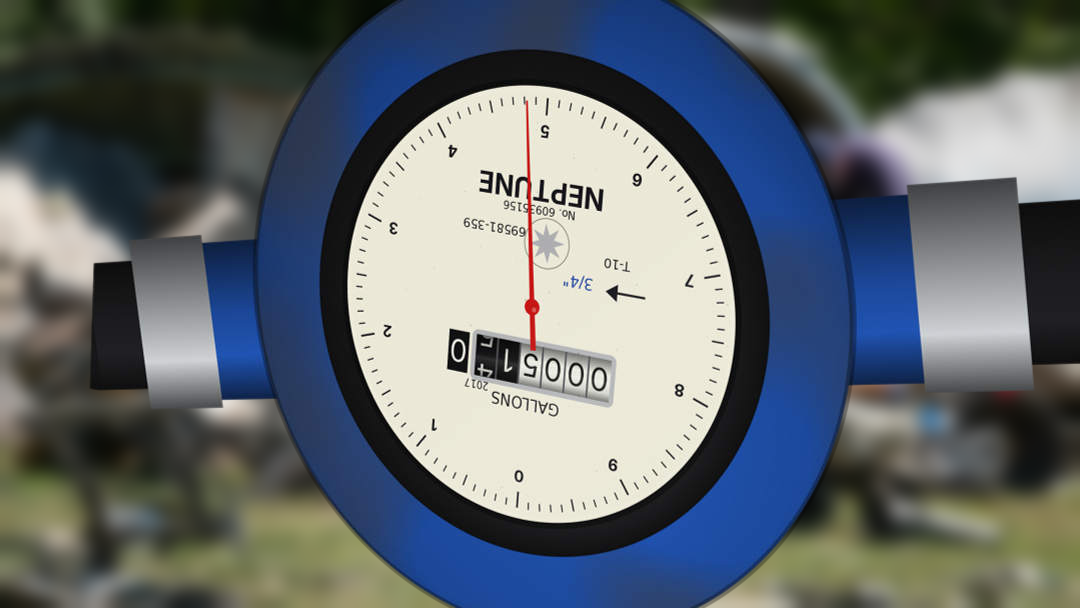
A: {"value": 5144.8, "unit": "gal"}
